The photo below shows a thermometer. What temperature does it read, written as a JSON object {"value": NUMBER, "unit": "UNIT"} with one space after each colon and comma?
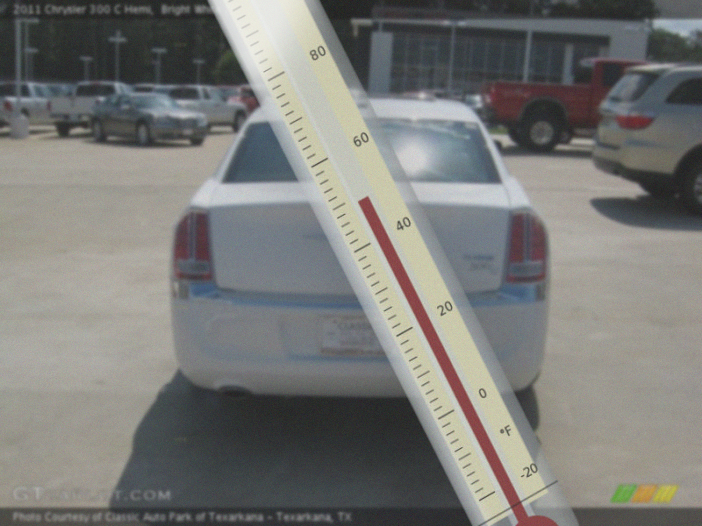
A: {"value": 49, "unit": "°F"}
